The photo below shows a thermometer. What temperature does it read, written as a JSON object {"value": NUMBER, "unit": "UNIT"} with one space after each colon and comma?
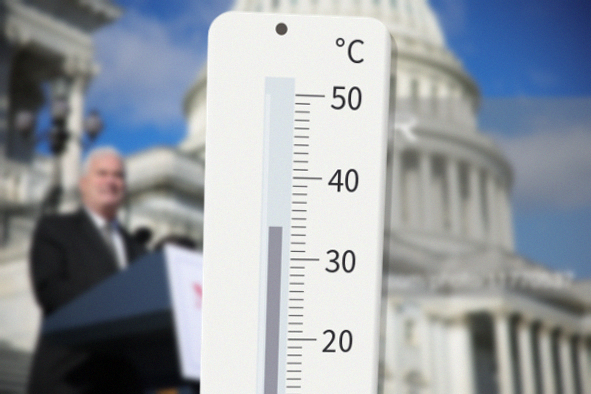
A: {"value": 34, "unit": "°C"}
